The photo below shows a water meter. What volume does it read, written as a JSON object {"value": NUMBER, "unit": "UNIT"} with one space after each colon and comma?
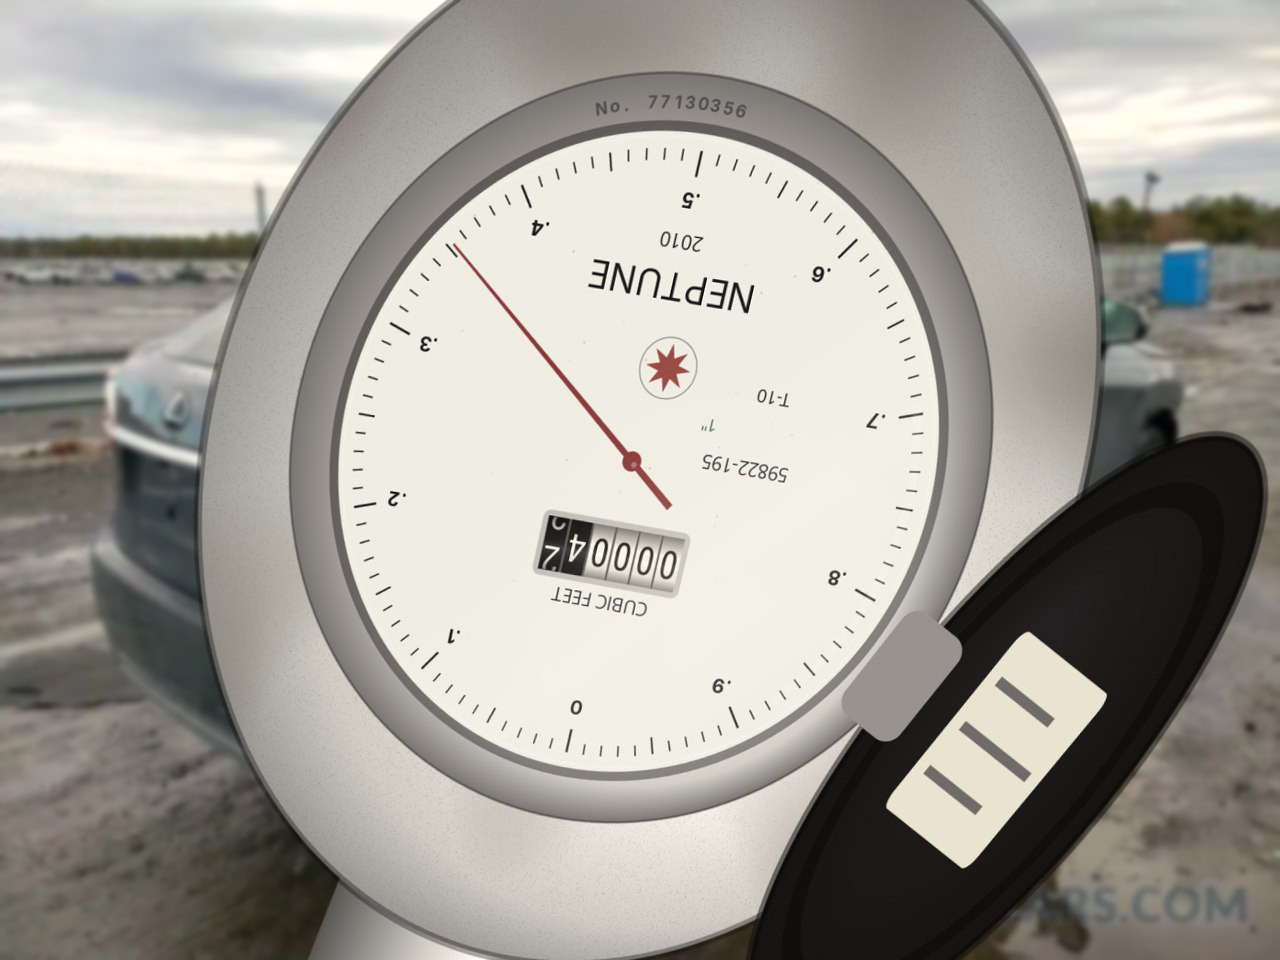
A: {"value": 42.35, "unit": "ft³"}
